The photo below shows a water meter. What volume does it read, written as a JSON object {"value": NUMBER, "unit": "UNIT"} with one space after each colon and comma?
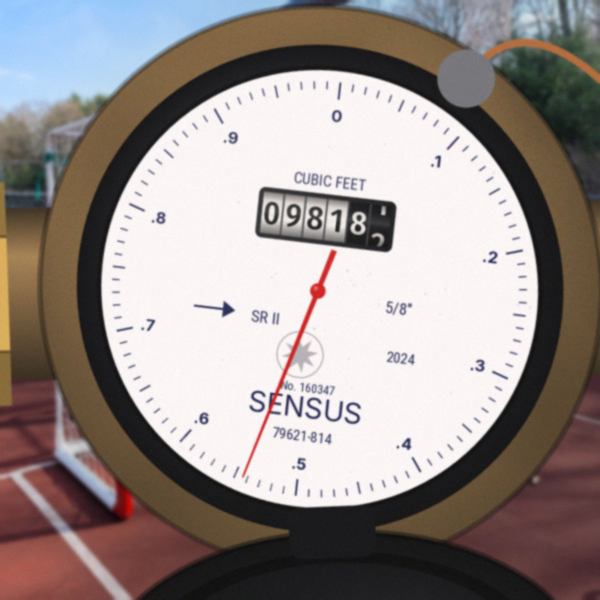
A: {"value": 98181.54, "unit": "ft³"}
